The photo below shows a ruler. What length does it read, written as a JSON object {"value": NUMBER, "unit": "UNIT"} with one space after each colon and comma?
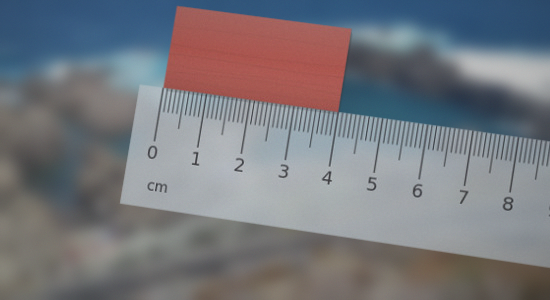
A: {"value": 4, "unit": "cm"}
